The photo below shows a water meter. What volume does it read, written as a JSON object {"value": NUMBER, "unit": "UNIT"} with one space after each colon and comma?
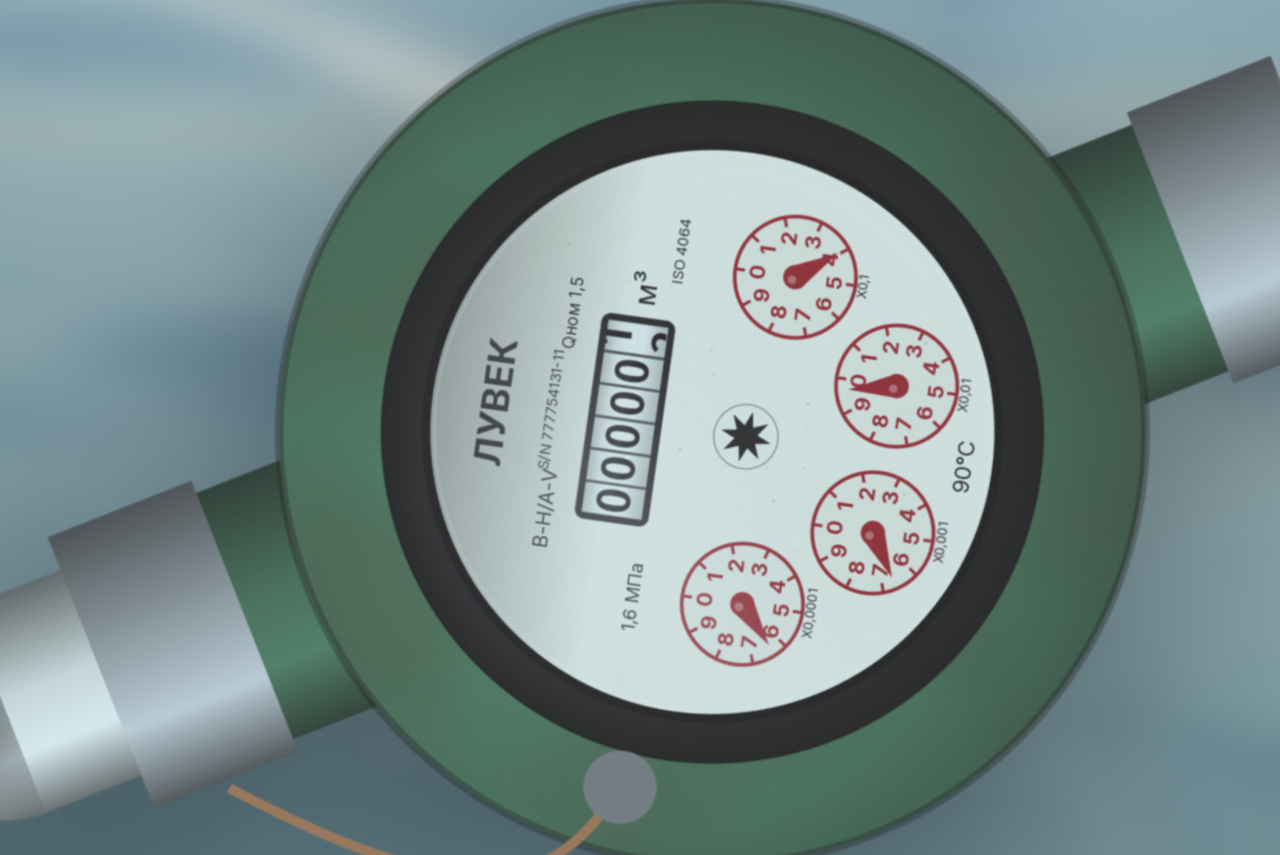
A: {"value": 1.3966, "unit": "m³"}
